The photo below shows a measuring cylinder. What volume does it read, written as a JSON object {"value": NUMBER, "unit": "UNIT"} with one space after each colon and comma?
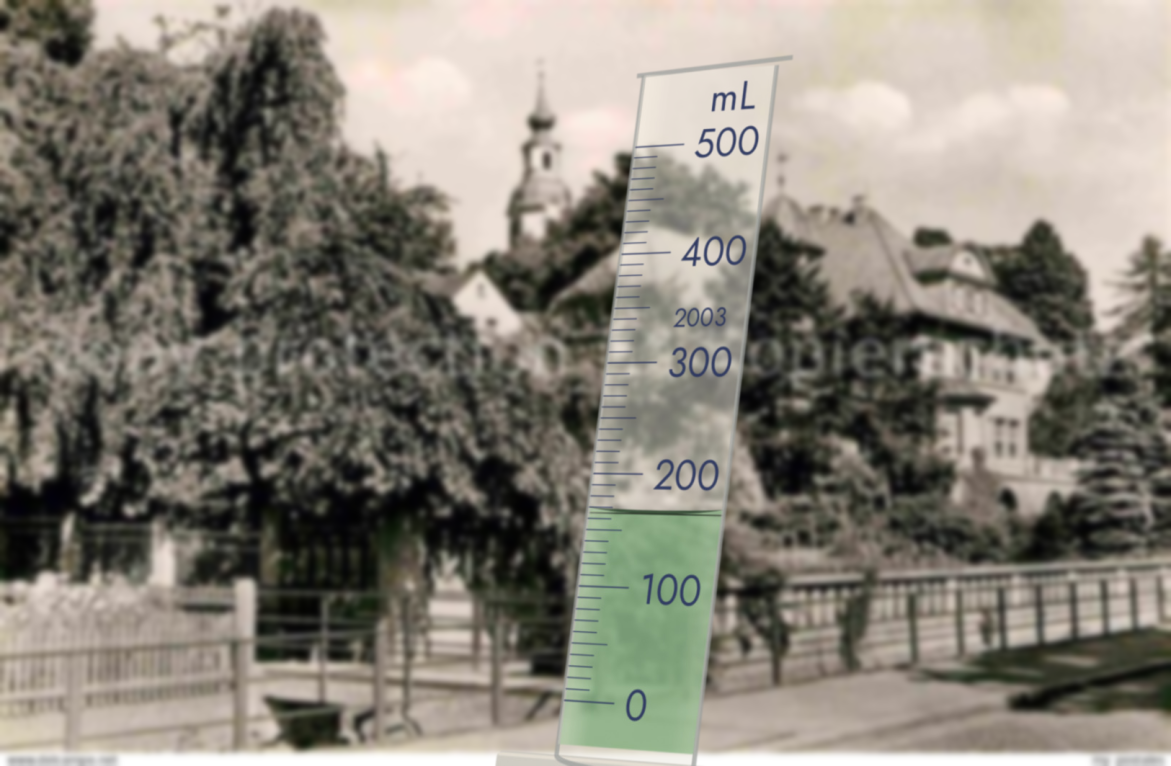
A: {"value": 165, "unit": "mL"}
